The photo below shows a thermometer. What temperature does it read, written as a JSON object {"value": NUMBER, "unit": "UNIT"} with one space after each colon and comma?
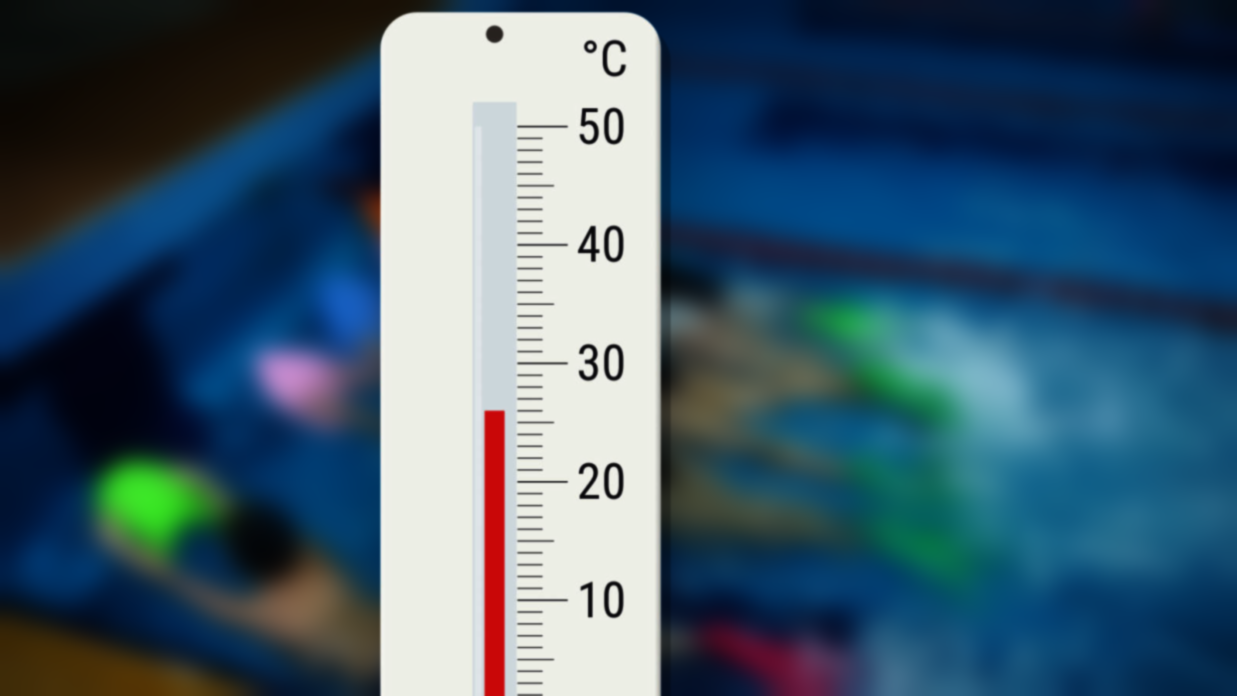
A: {"value": 26, "unit": "°C"}
